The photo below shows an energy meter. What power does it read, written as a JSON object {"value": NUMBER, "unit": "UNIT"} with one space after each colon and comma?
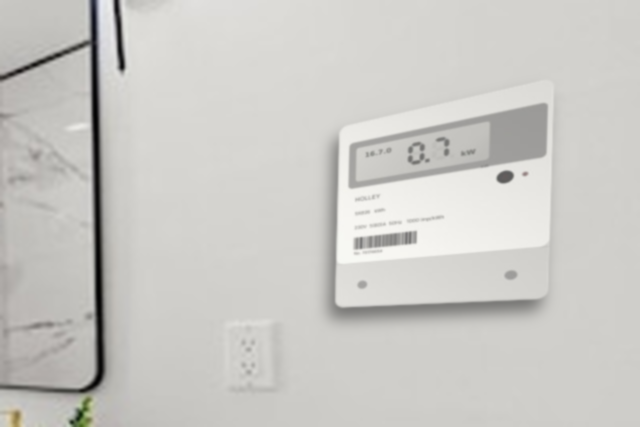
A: {"value": 0.7, "unit": "kW"}
